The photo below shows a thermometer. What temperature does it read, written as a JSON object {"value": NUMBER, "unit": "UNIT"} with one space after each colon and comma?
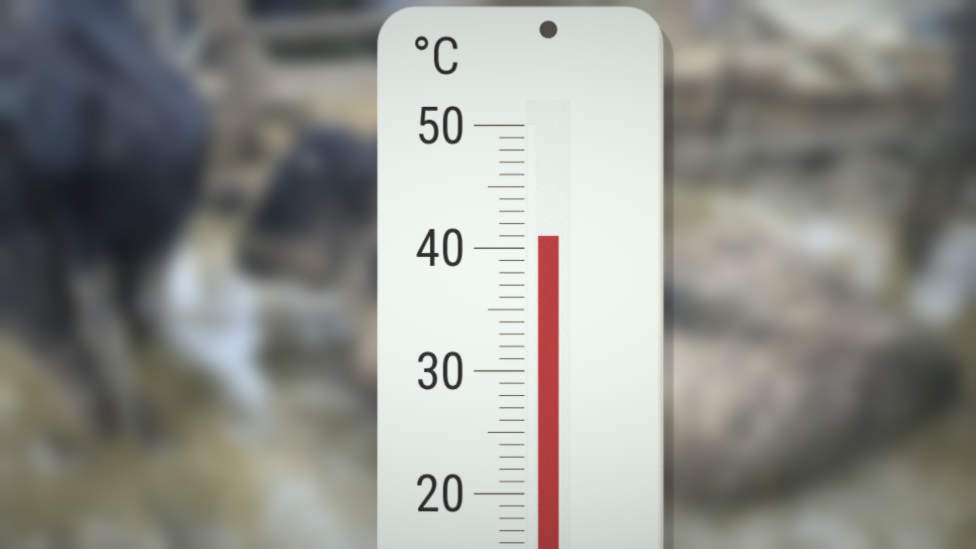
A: {"value": 41, "unit": "°C"}
